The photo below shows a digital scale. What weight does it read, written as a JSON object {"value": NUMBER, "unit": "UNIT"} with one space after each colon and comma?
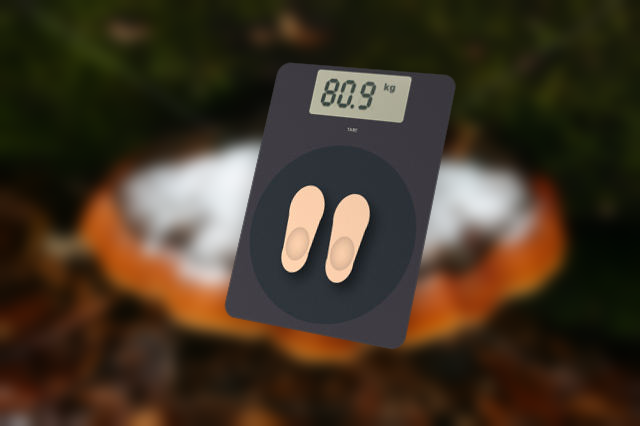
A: {"value": 80.9, "unit": "kg"}
